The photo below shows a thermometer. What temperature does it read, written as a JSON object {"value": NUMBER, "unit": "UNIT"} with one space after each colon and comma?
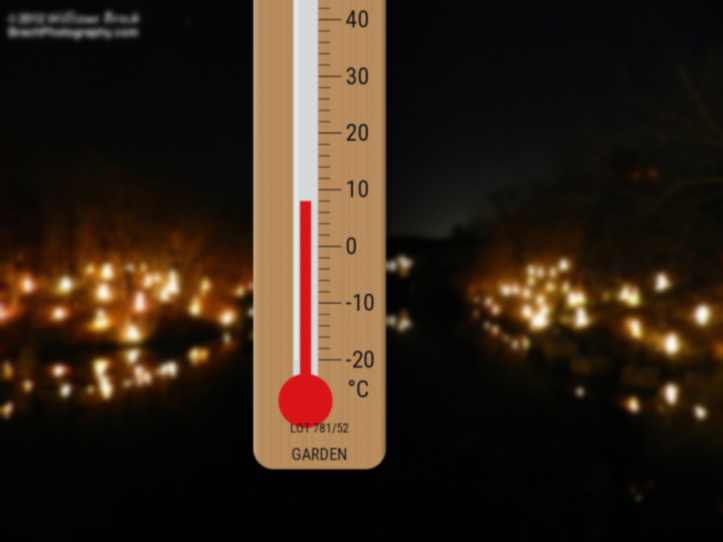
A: {"value": 8, "unit": "°C"}
